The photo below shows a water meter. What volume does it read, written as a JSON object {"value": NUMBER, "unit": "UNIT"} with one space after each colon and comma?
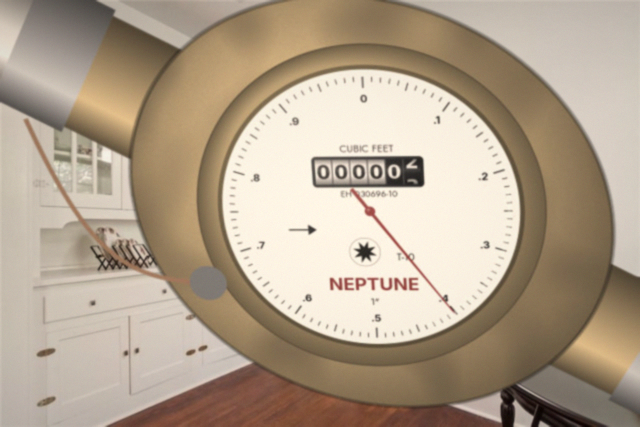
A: {"value": 2.40, "unit": "ft³"}
